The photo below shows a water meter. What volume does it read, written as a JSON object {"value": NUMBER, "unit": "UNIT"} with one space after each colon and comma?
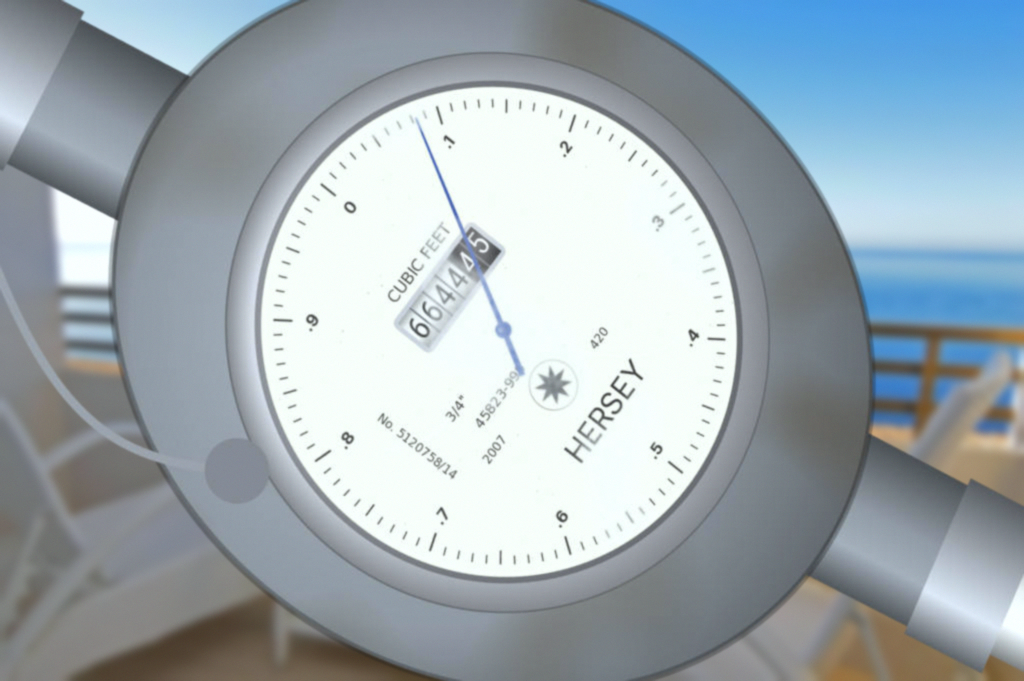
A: {"value": 664445.08, "unit": "ft³"}
